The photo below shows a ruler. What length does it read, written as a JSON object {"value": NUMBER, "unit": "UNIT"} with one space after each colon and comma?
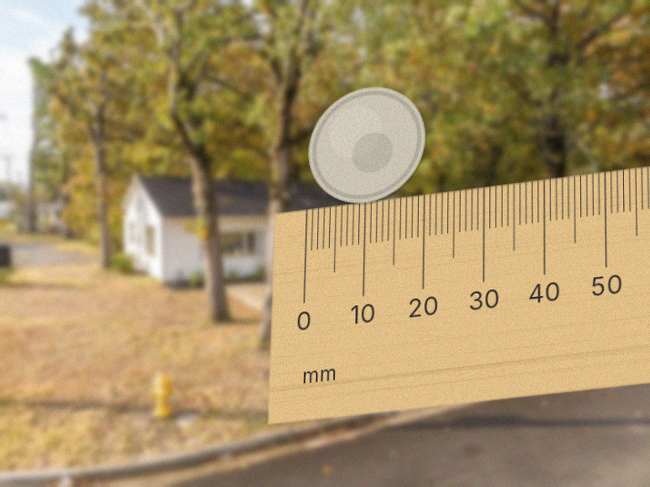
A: {"value": 20, "unit": "mm"}
